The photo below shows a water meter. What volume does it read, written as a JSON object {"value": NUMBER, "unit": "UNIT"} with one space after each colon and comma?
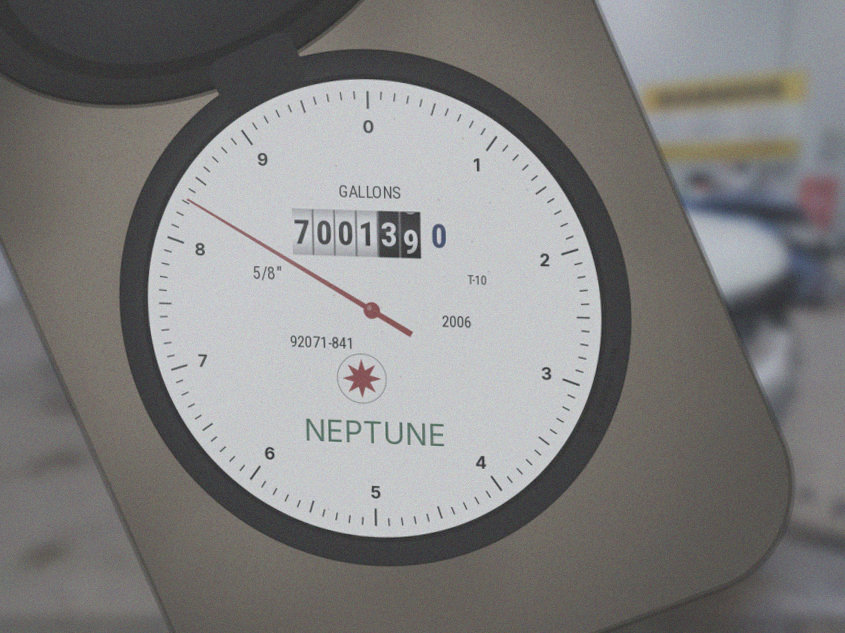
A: {"value": 7001388.3, "unit": "gal"}
